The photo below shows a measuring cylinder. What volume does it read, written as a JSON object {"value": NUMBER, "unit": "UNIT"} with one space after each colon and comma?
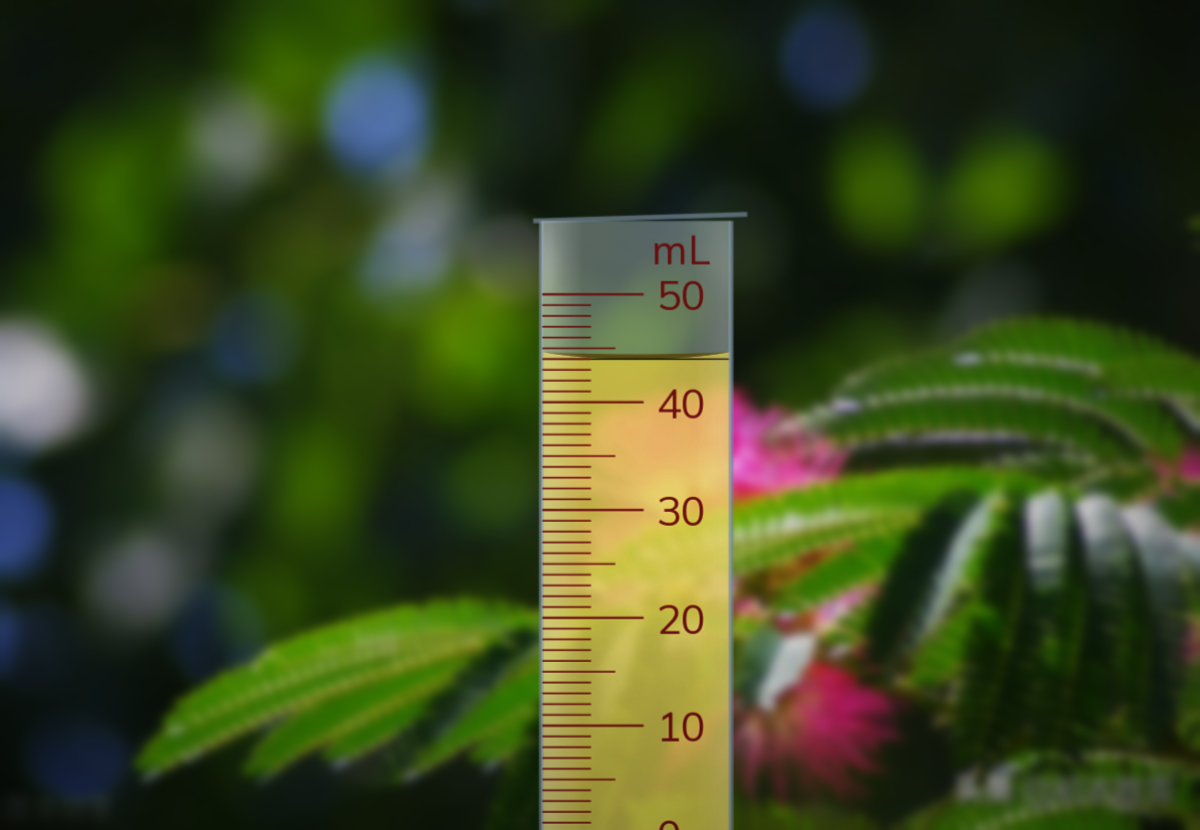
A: {"value": 44, "unit": "mL"}
